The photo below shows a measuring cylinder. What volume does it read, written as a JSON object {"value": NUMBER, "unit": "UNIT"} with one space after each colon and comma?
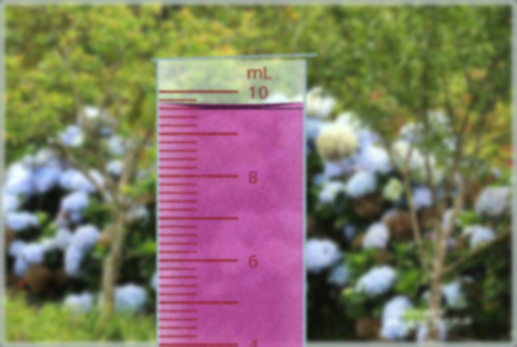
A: {"value": 9.6, "unit": "mL"}
